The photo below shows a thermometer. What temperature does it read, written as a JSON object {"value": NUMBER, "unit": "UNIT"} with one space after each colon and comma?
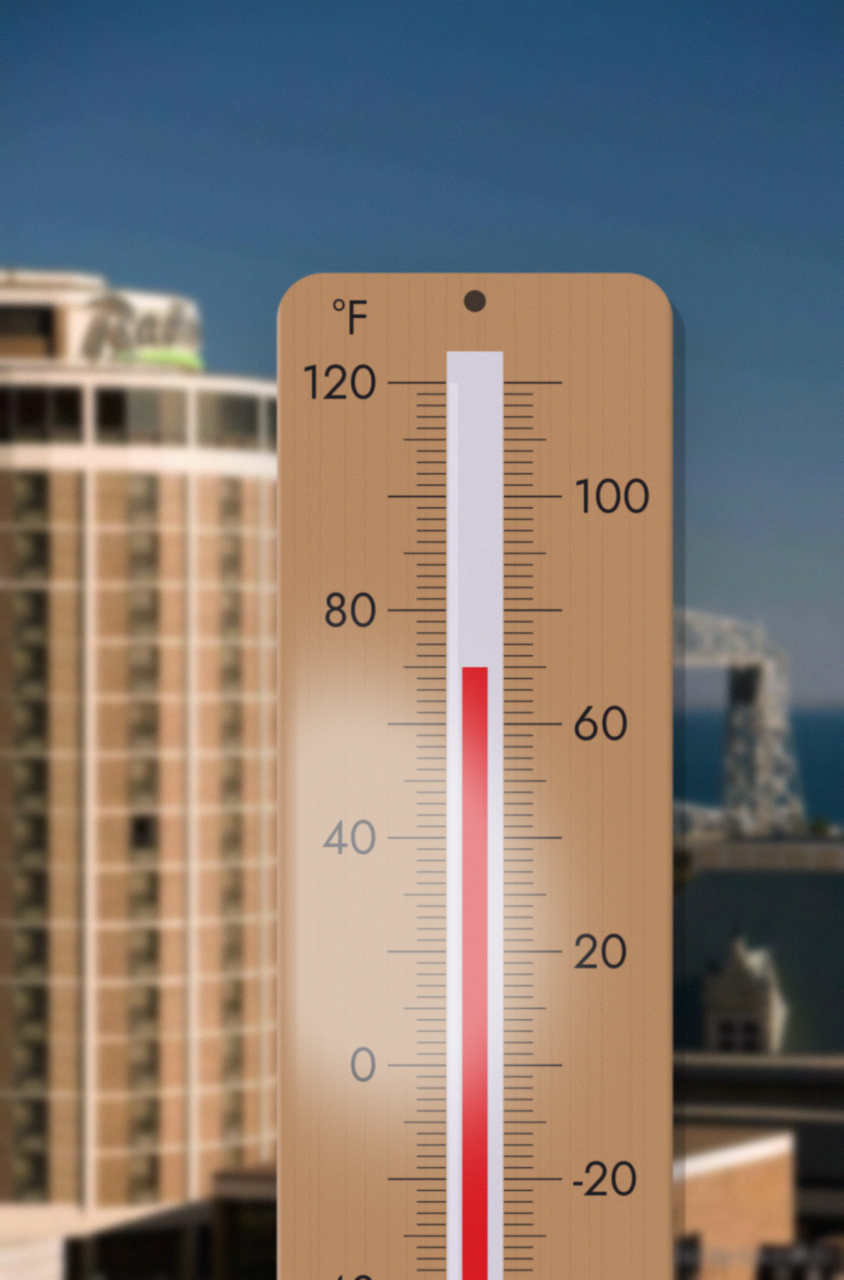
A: {"value": 70, "unit": "°F"}
